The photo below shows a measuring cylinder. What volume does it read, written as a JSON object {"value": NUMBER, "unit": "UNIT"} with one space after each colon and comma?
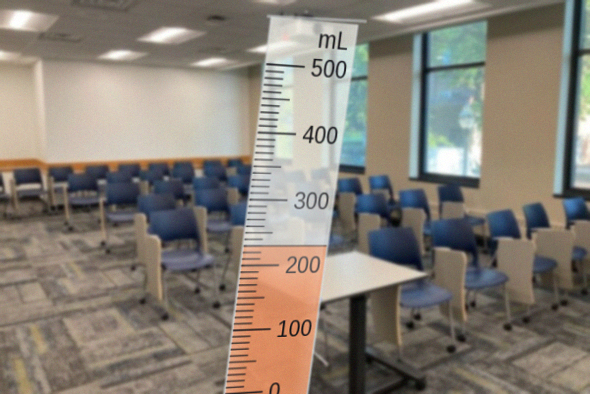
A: {"value": 230, "unit": "mL"}
